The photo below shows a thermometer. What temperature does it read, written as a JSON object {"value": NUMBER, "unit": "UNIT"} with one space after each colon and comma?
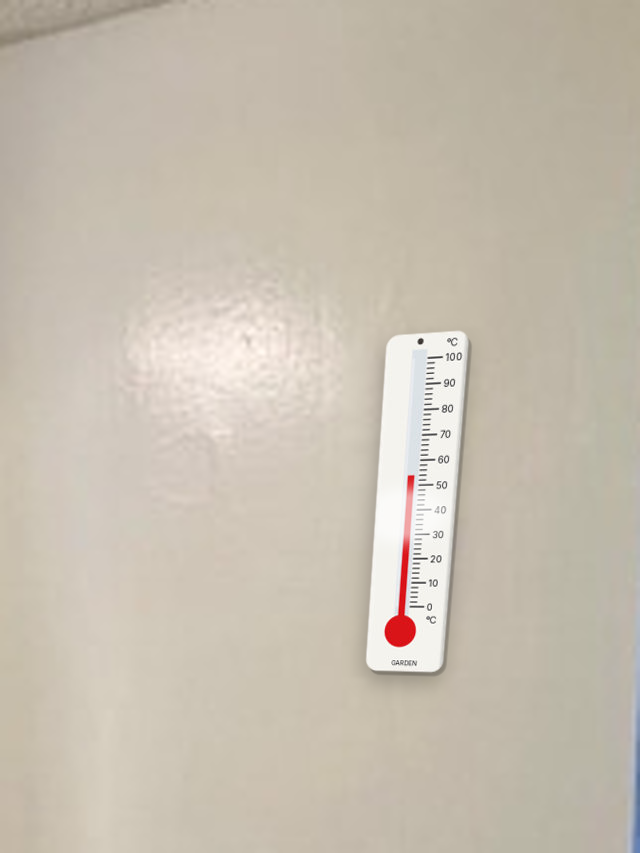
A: {"value": 54, "unit": "°C"}
